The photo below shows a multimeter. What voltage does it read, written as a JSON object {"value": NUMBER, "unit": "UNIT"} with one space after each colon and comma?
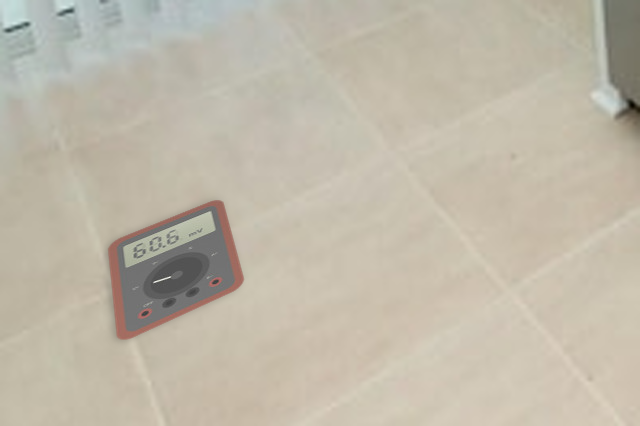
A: {"value": 60.6, "unit": "mV"}
